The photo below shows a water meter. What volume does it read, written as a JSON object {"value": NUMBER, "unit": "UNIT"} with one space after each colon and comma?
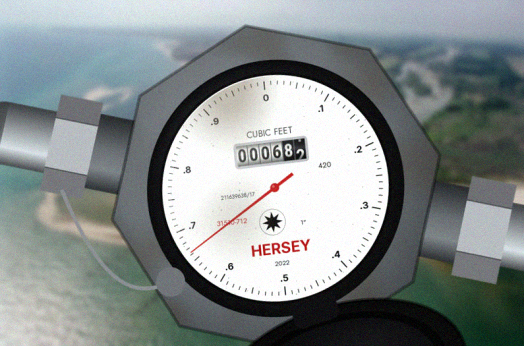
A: {"value": 681.66, "unit": "ft³"}
